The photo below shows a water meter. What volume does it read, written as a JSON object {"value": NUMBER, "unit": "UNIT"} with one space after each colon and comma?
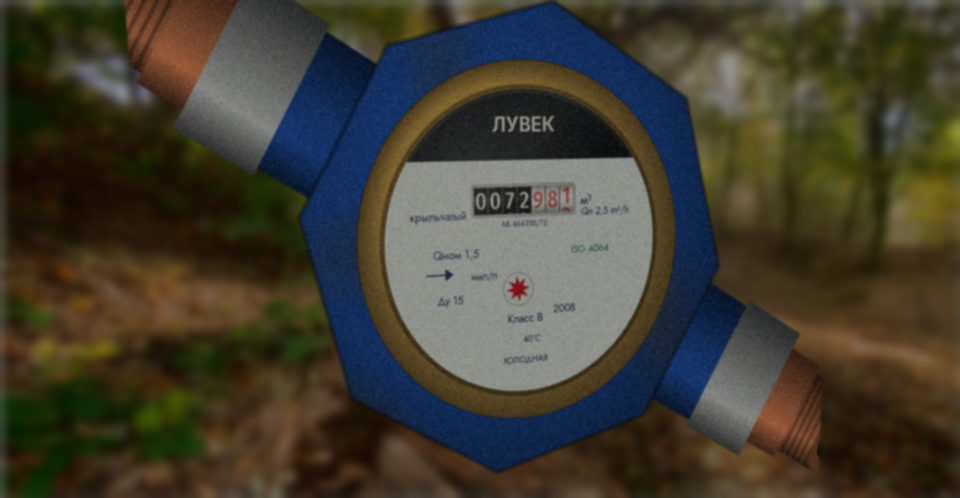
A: {"value": 72.981, "unit": "m³"}
